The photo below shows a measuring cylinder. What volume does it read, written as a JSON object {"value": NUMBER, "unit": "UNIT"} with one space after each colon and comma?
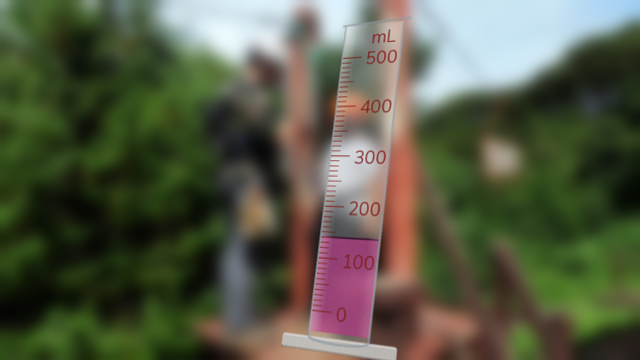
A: {"value": 140, "unit": "mL"}
